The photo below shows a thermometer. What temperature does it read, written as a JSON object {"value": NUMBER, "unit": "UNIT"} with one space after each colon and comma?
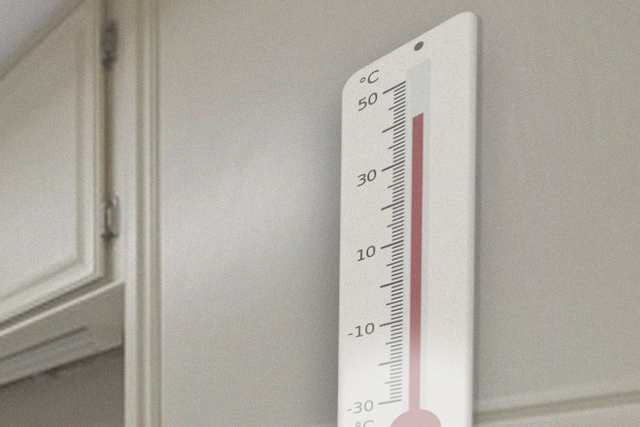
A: {"value": 40, "unit": "°C"}
